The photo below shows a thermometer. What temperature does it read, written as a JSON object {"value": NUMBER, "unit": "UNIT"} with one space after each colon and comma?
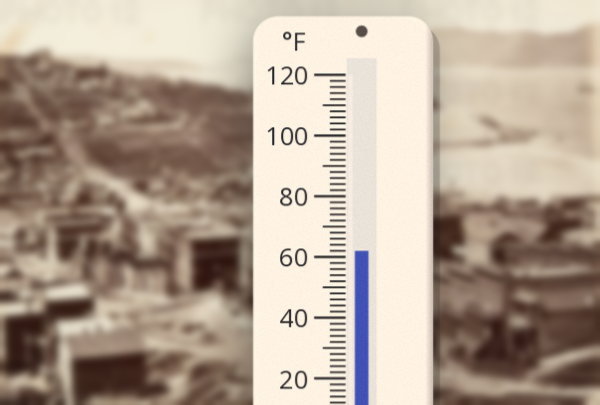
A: {"value": 62, "unit": "°F"}
